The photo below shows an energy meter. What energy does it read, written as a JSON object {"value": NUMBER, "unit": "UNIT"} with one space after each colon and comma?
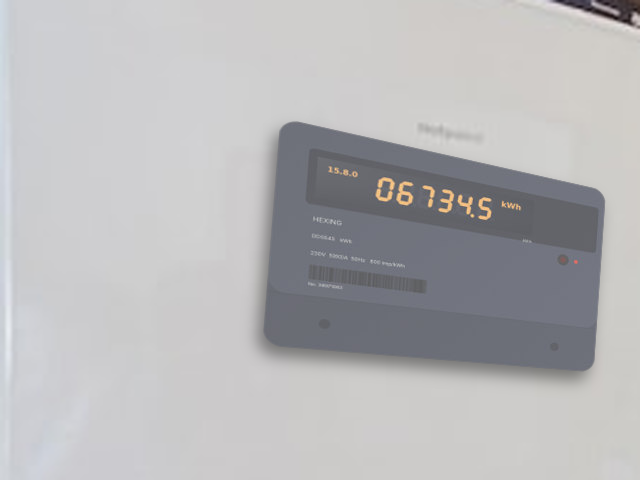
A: {"value": 6734.5, "unit": "kWh"}
